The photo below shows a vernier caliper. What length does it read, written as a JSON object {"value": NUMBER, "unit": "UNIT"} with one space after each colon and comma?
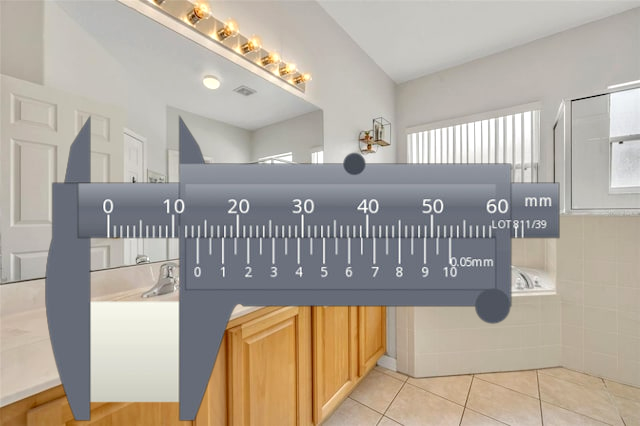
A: {"value": 13.8, "unit": "mm"}
